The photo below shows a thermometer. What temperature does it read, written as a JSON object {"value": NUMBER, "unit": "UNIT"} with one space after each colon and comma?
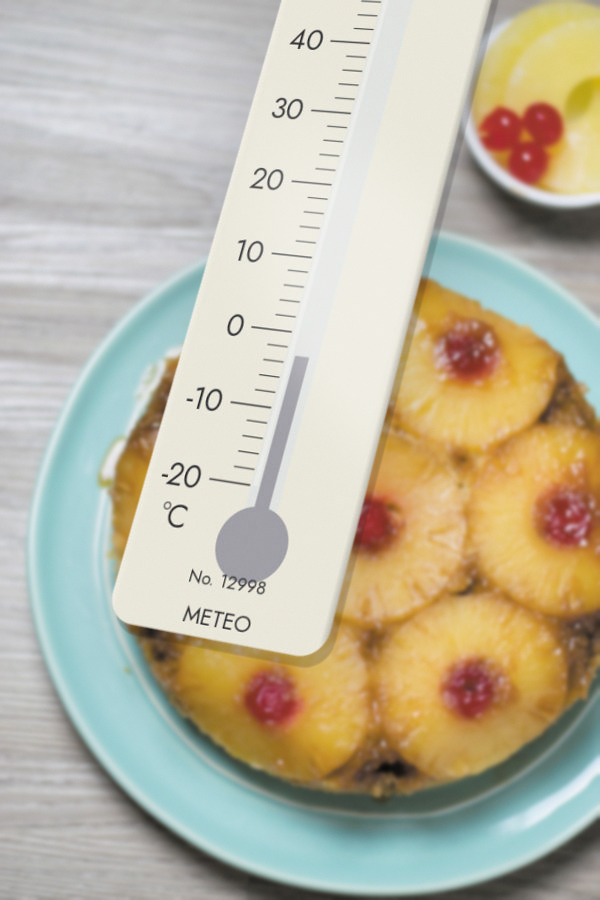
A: {"value": -3, "unit": "°C"}
